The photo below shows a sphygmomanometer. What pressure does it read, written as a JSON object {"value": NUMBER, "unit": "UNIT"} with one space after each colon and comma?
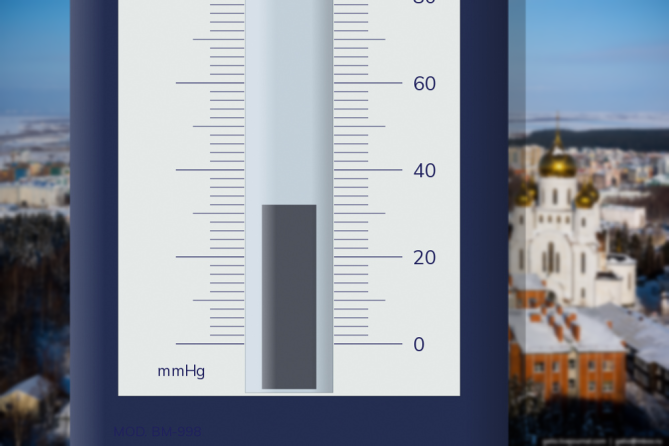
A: {"value": 32, "unit": "mmHg"}
